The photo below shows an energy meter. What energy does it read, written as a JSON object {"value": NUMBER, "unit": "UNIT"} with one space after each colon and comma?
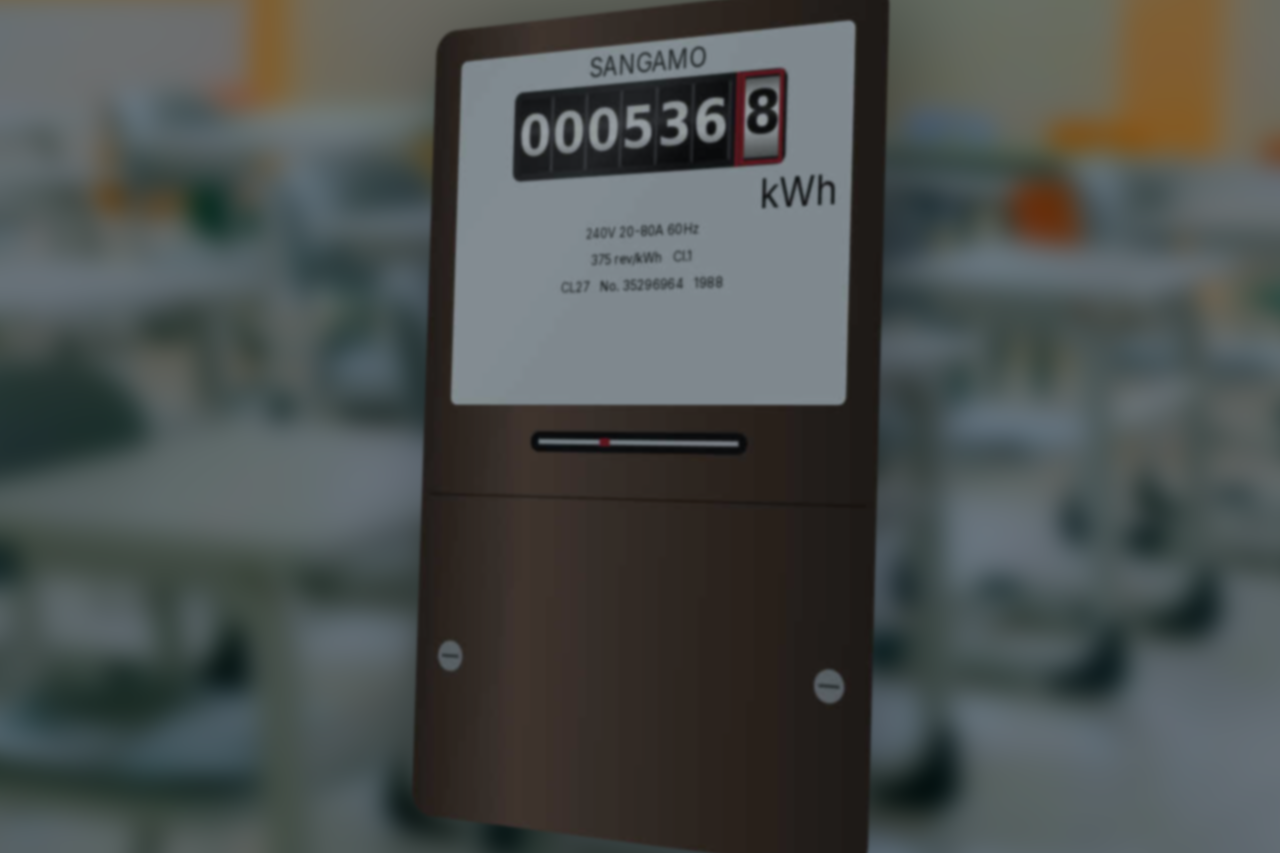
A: {"value": 536.8, "unit": "kWh"}
